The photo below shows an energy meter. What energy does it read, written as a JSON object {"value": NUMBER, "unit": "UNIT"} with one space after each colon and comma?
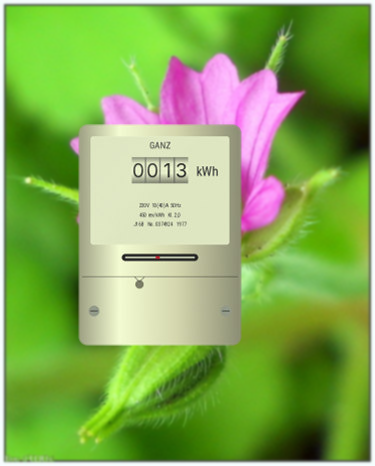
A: {"value": 13, "unit": "kWh"}
